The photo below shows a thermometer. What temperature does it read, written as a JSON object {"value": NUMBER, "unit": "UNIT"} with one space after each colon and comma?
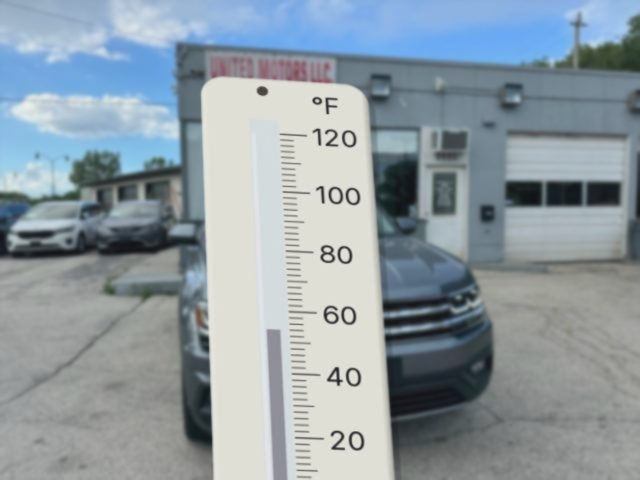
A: {"value": 54, "unit": "°F"}
